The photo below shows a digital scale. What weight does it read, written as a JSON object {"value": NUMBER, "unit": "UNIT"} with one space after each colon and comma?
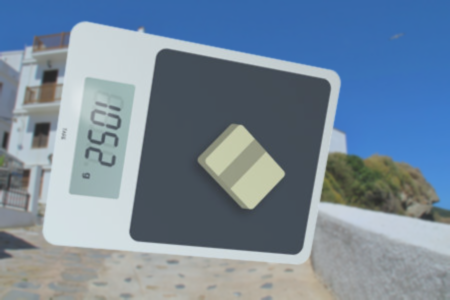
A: {"value": 1052, "unit": "g"}
